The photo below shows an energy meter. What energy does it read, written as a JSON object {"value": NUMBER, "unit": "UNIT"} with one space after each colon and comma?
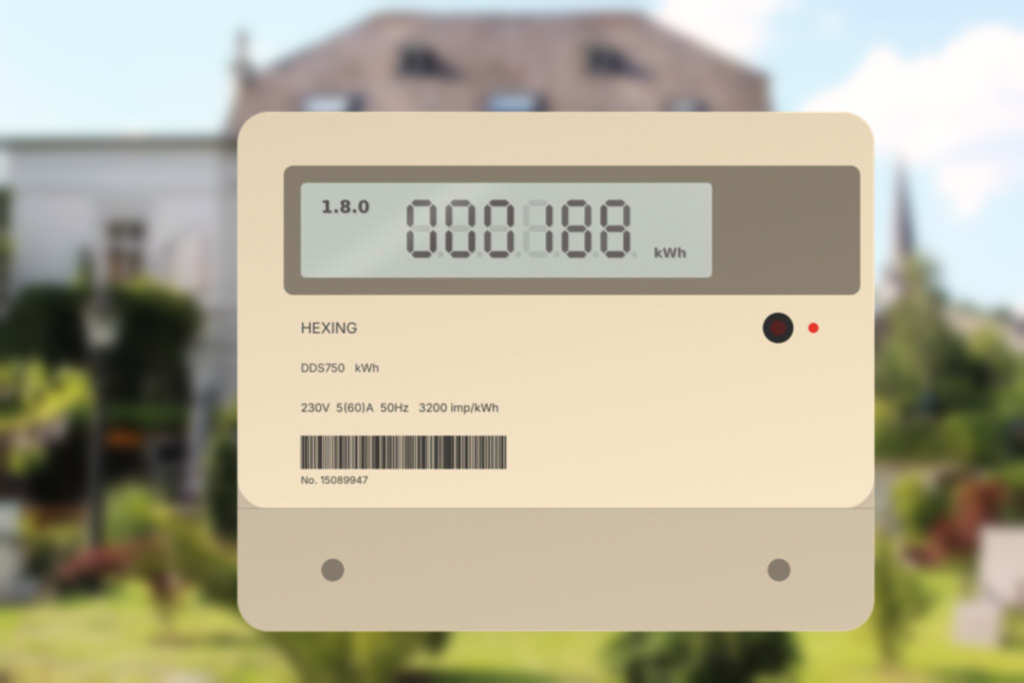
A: {"value": 188, "unit": "kWh"}
